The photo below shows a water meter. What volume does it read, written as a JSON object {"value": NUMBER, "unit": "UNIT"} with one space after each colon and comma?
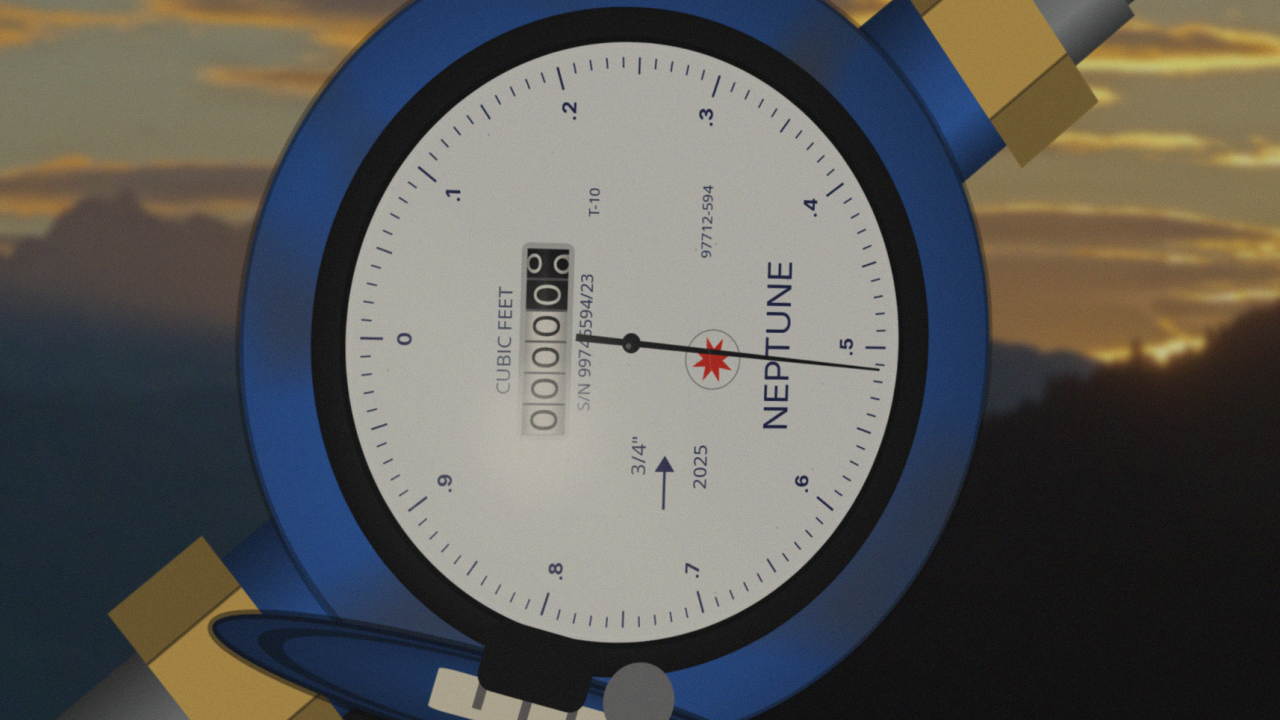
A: {"value": 8.51, "unit": "ft³"}
